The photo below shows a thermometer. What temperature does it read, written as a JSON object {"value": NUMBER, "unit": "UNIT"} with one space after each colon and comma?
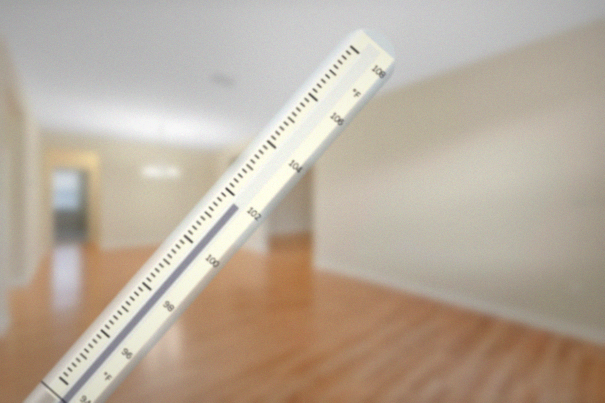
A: {"value": 101.8, "unit": "°F"}
